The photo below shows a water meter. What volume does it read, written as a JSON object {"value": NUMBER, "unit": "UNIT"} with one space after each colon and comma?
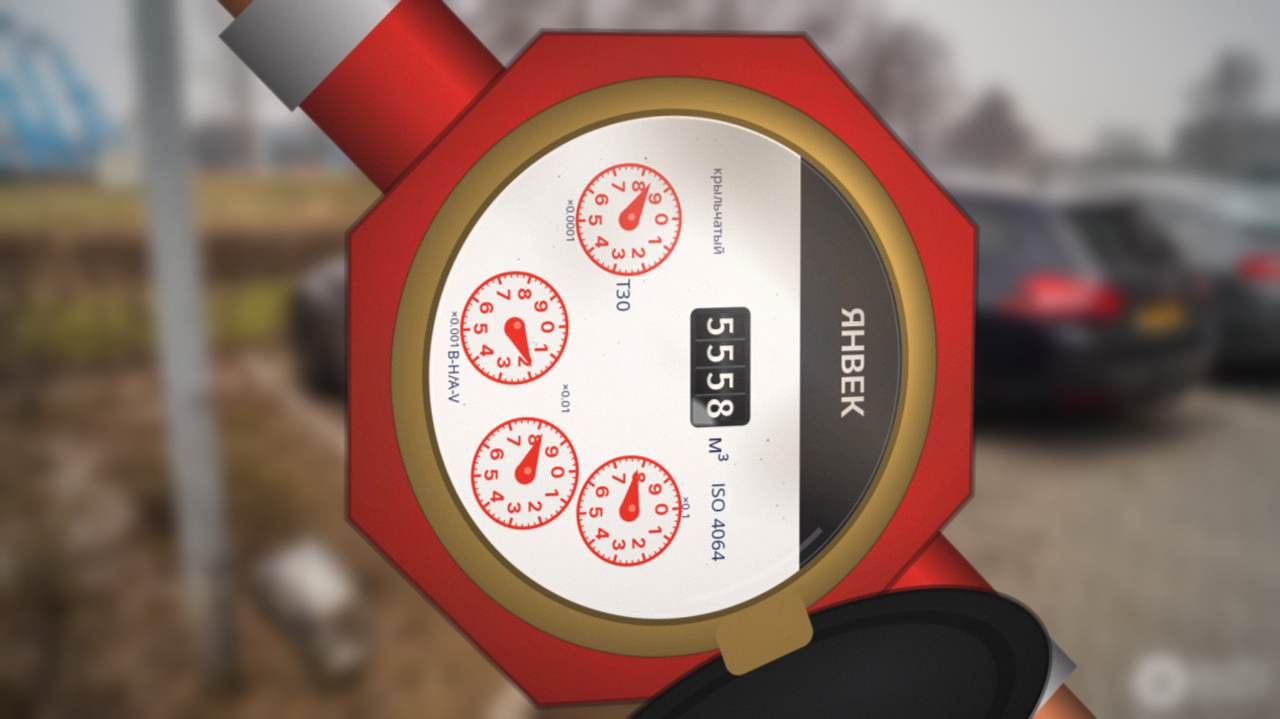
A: {"value": 5558.7818, "unit": "m³"}
